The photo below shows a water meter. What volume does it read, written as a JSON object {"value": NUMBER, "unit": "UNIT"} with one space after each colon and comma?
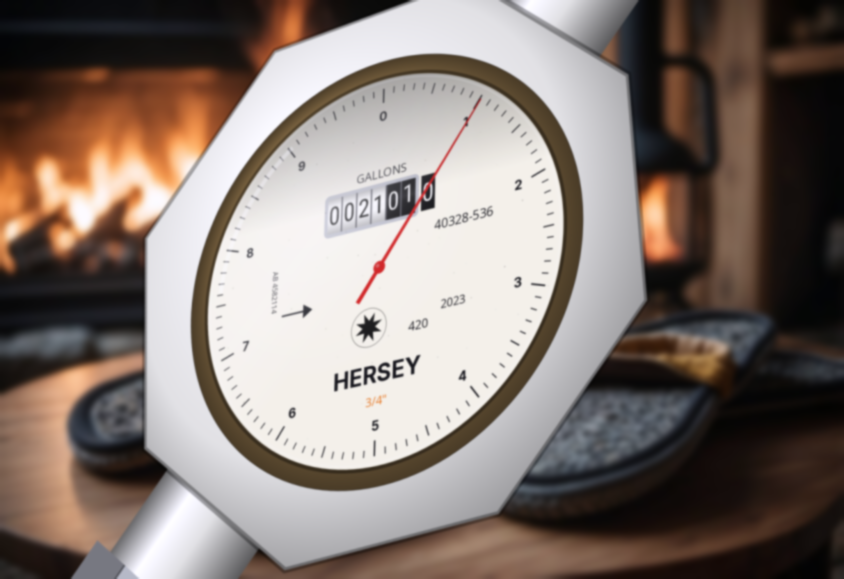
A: {"value": 21011.0, "unit": "gal"}
